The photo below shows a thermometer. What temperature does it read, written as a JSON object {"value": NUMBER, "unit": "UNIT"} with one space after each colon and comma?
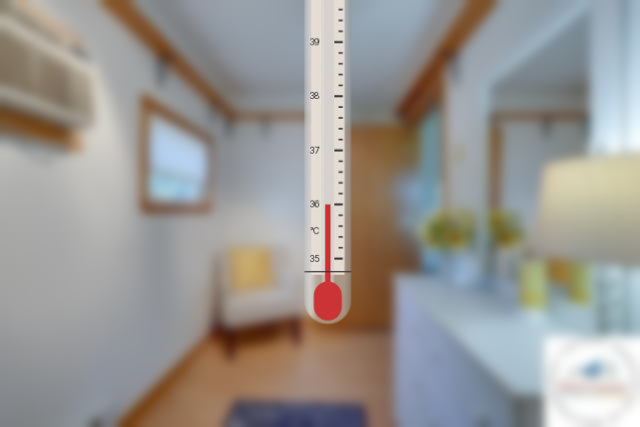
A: {"value": 36, "unit": "°C"}
